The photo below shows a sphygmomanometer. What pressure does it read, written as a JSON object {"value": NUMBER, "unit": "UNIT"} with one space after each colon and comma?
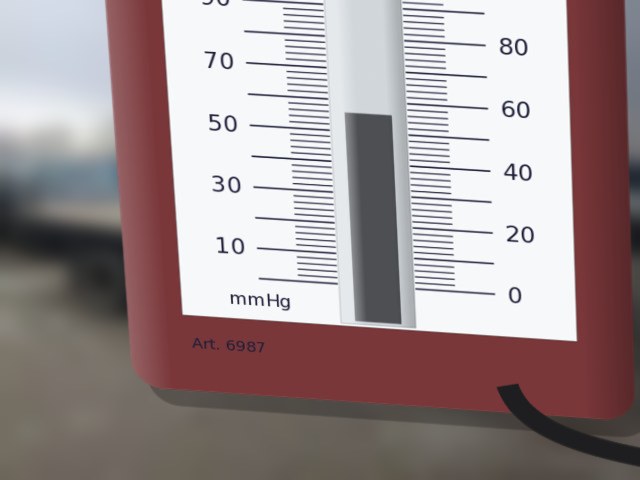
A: {"value": 56, "unit": "mmHg"}
